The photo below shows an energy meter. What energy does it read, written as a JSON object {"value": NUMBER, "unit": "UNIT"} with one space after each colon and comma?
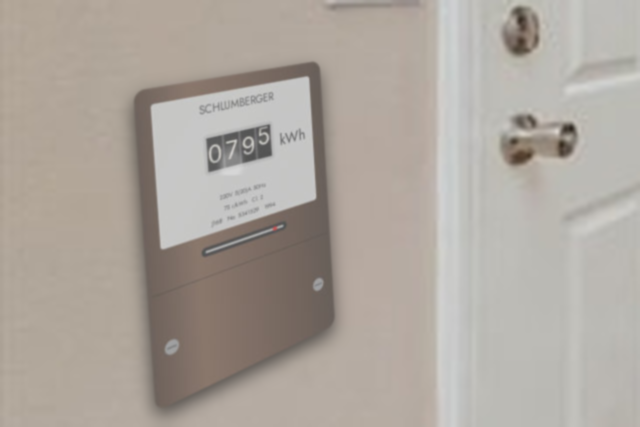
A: {"value": 795, "unit": "kWh"}
